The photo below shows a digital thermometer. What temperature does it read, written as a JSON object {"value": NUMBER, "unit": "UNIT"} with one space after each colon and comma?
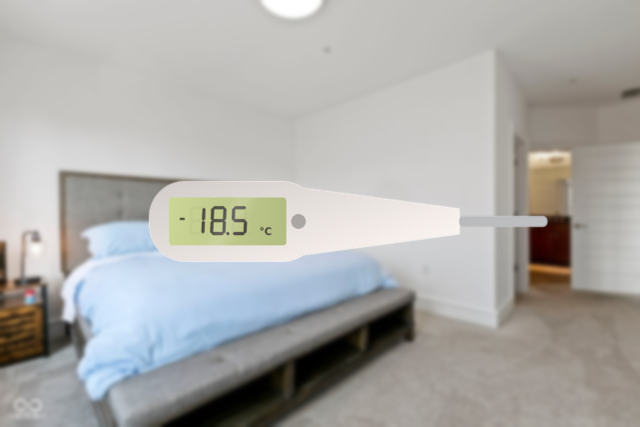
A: {"value": -18.5, "unit": "°C"}
